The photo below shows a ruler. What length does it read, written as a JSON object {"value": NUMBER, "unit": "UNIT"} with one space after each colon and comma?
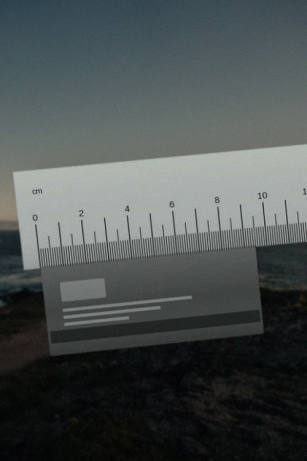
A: {"value": 9.5, "unit": "cm"}
